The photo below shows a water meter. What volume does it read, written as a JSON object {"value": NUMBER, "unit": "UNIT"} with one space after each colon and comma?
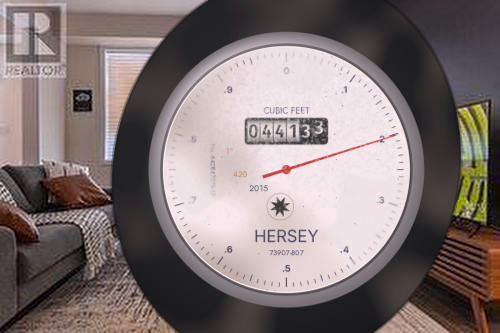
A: {"value": 44133.20, "unit": "ft³"}
